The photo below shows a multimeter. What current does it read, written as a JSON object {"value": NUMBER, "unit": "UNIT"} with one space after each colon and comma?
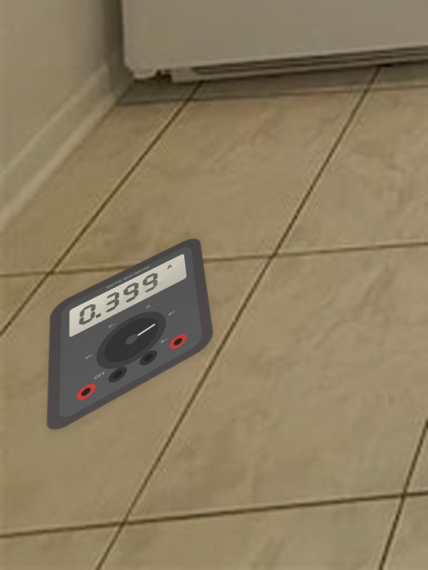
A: {"value": 0.399, "unit": "A"}
